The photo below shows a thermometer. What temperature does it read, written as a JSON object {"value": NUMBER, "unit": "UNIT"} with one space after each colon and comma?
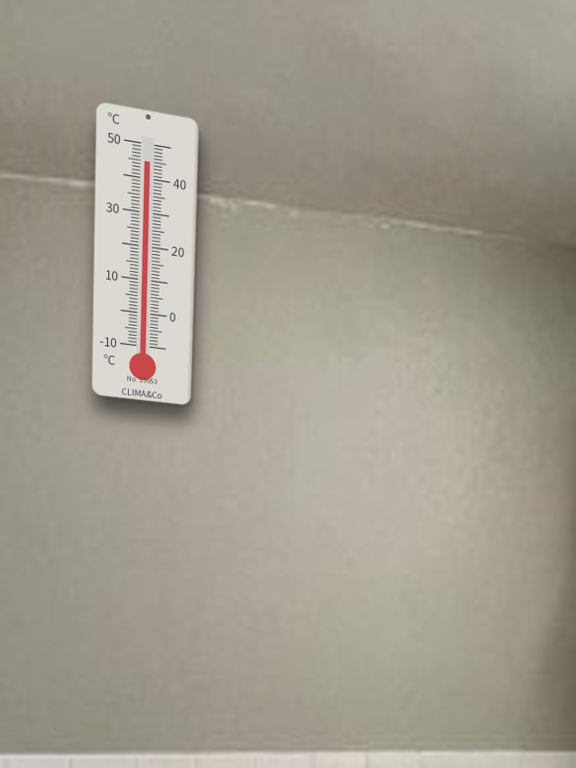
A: {"value": 45, "unit": "°C"}
